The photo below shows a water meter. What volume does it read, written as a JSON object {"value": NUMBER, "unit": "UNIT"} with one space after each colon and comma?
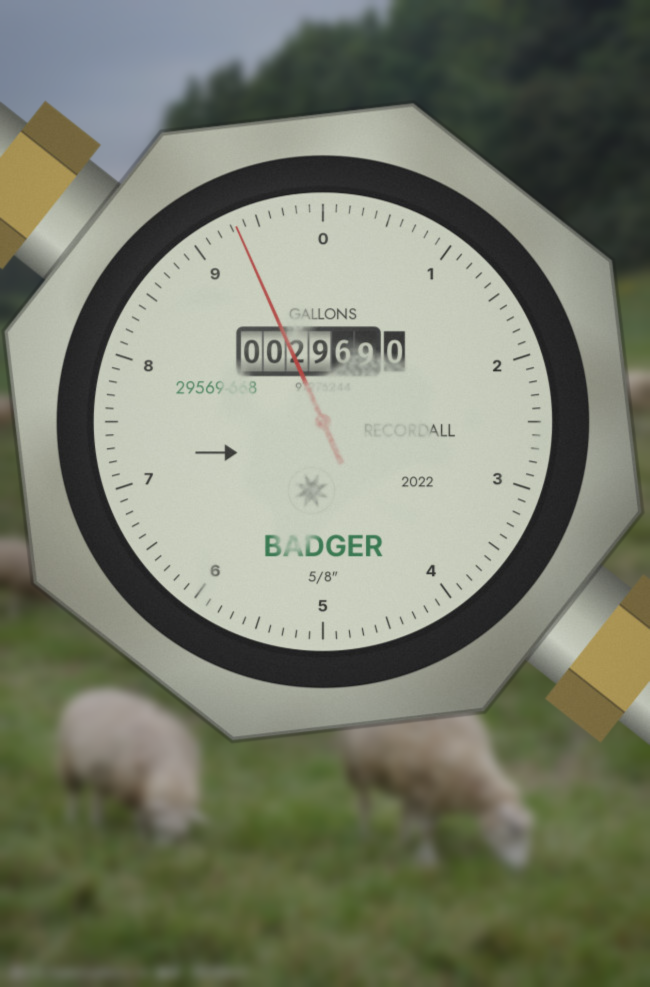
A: {"value": 29689.3, "unit": "gal"}
